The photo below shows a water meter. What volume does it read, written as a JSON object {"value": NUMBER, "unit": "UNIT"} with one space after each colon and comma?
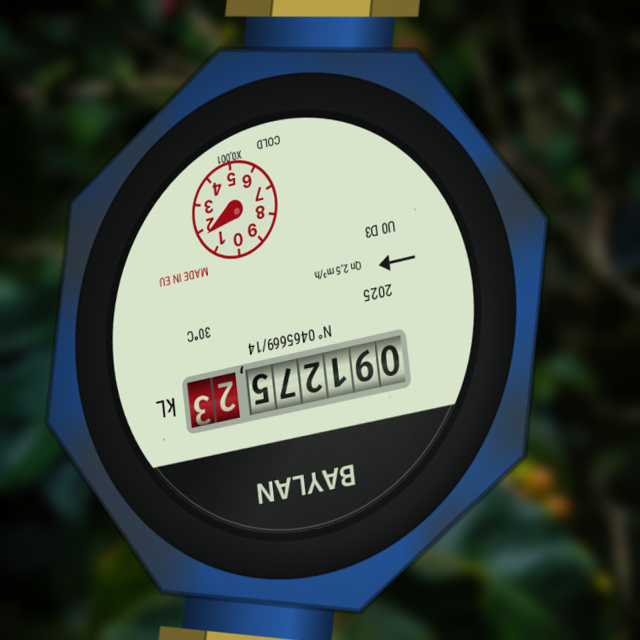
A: {"value": 91275.231, "unit": "kL"}
